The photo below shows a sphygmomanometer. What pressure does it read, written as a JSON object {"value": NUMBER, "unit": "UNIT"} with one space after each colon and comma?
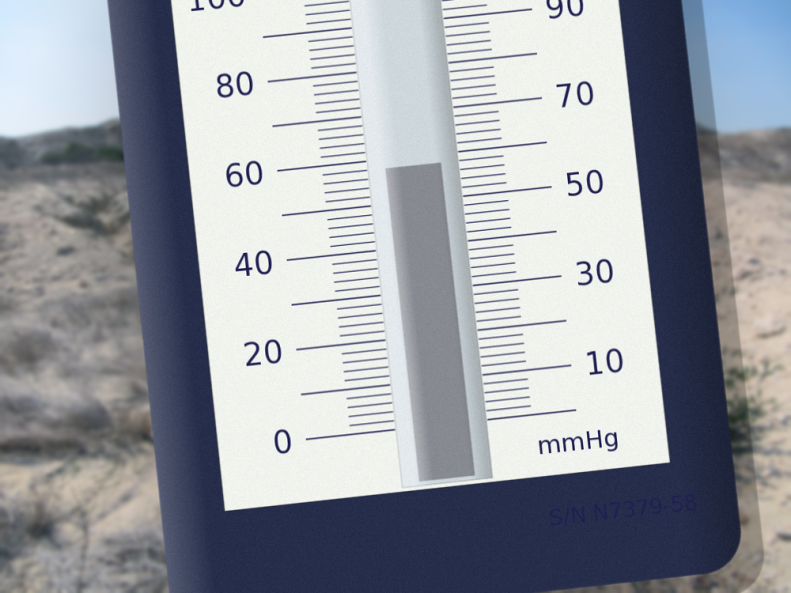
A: {"value": 58, "unit": "mmHg"}
